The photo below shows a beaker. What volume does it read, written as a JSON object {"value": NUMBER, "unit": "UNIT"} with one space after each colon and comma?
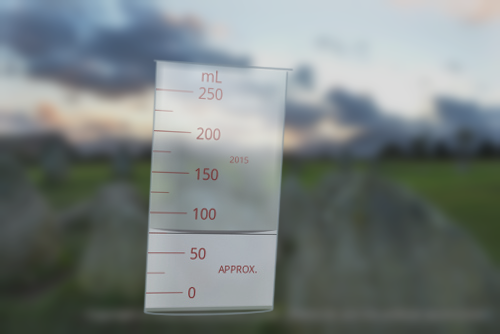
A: {"value": 75, "unit": "mL"}
